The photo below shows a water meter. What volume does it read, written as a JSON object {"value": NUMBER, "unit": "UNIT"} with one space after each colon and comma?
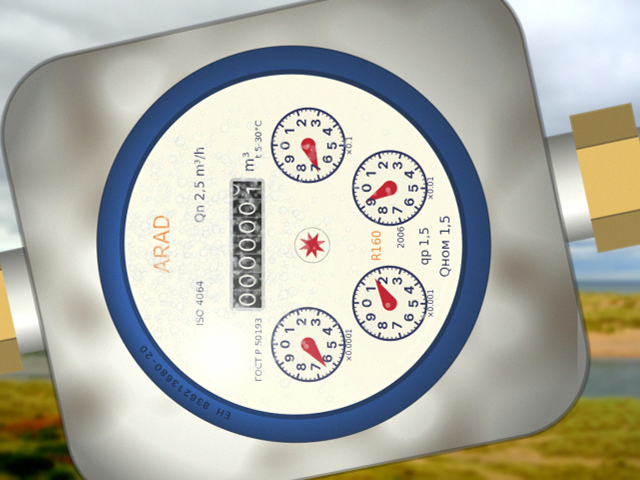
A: {"value": 0.6916, "unit": "m³"}
